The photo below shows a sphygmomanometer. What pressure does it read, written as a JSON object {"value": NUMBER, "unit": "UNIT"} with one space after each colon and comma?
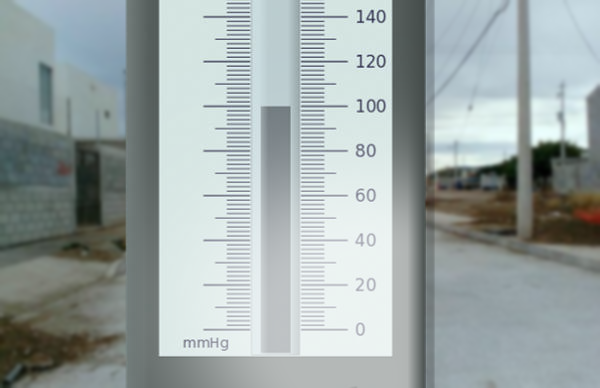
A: {"value": 100, "unit": "mmHg"}
